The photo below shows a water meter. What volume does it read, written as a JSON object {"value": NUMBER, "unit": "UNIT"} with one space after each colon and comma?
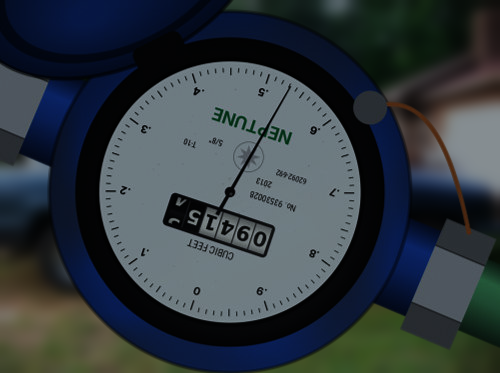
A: {"value": 94153.53, "unit": "ft³"}
